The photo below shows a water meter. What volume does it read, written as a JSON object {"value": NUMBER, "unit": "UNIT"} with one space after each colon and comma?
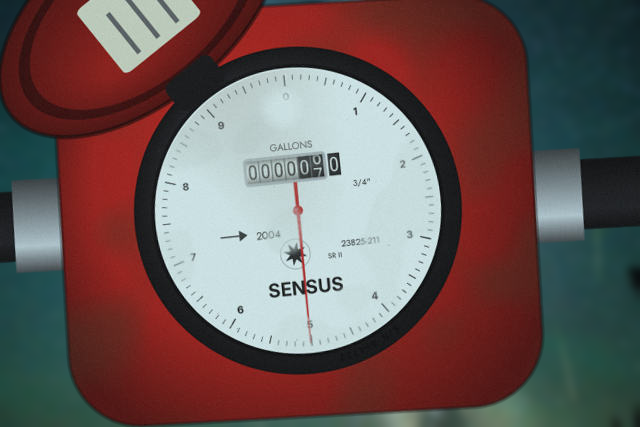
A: {"value": 65.0, "unit": "gal"}
